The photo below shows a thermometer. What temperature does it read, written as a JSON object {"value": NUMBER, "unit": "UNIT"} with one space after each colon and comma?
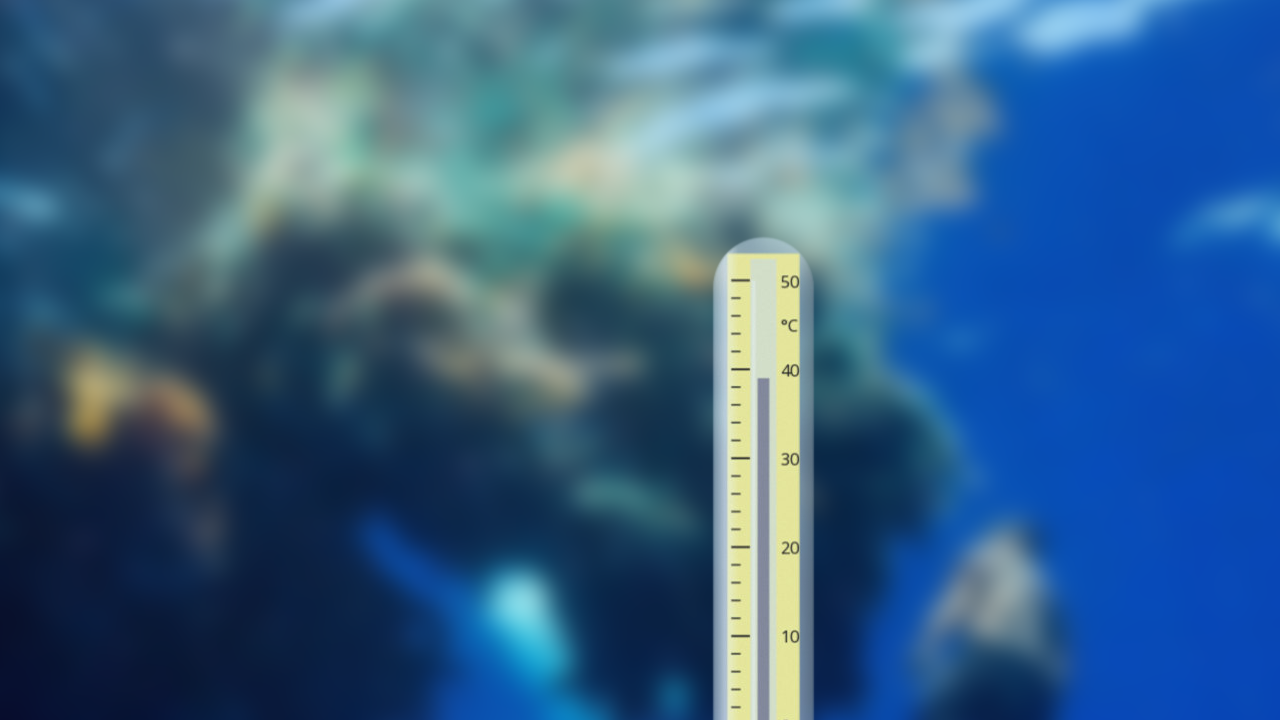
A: {"value": 39, "unit": "°C"}
